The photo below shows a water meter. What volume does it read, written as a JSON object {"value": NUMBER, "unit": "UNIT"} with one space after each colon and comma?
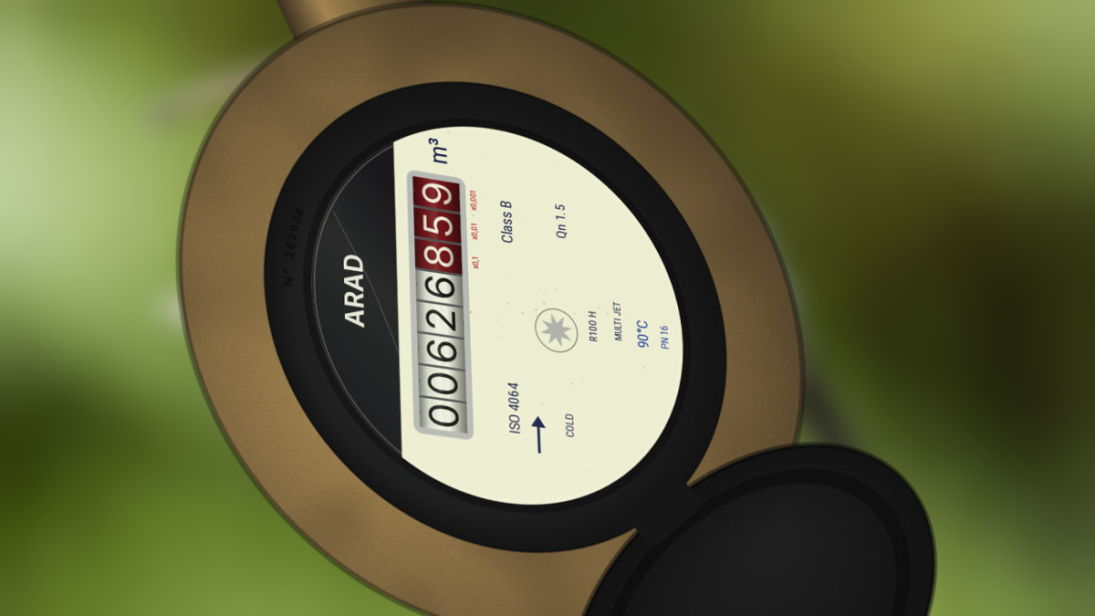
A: {"value": 626.859, "unit": "m³"}
